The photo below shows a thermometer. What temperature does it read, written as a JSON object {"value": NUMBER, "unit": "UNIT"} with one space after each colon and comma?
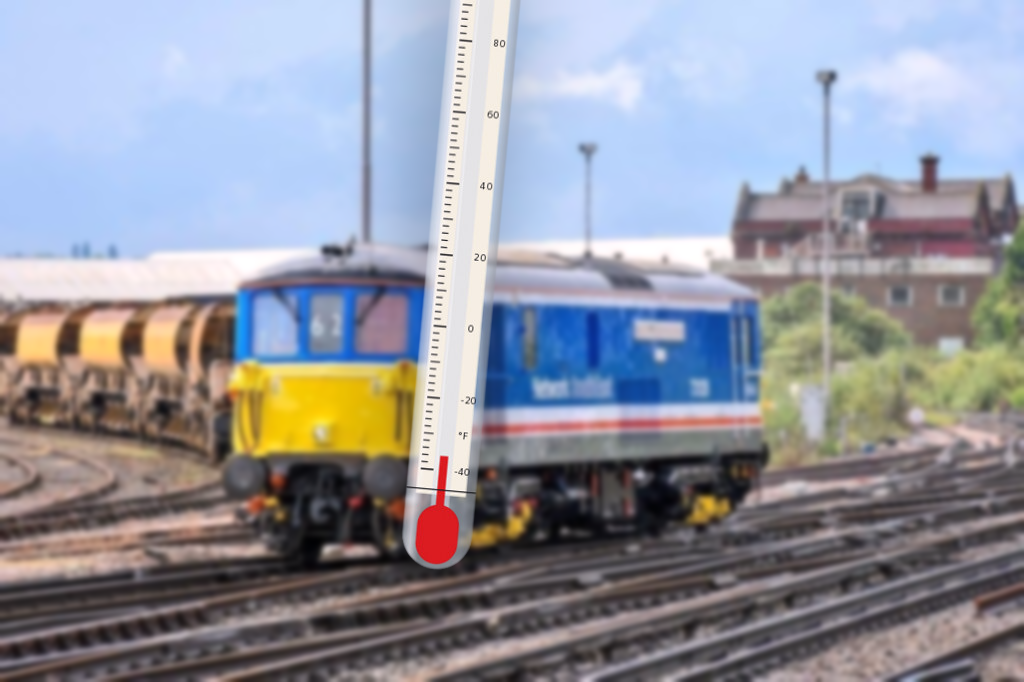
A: {"value": -36, "unit": "°F"}
